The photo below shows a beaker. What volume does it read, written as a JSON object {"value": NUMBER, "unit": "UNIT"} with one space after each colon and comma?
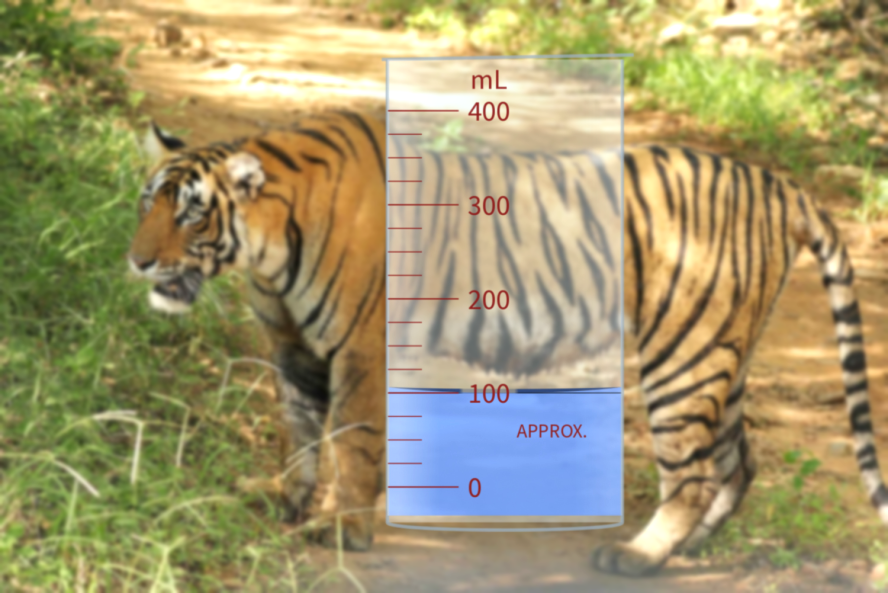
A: {"value": 100, "unit": "mL"}
